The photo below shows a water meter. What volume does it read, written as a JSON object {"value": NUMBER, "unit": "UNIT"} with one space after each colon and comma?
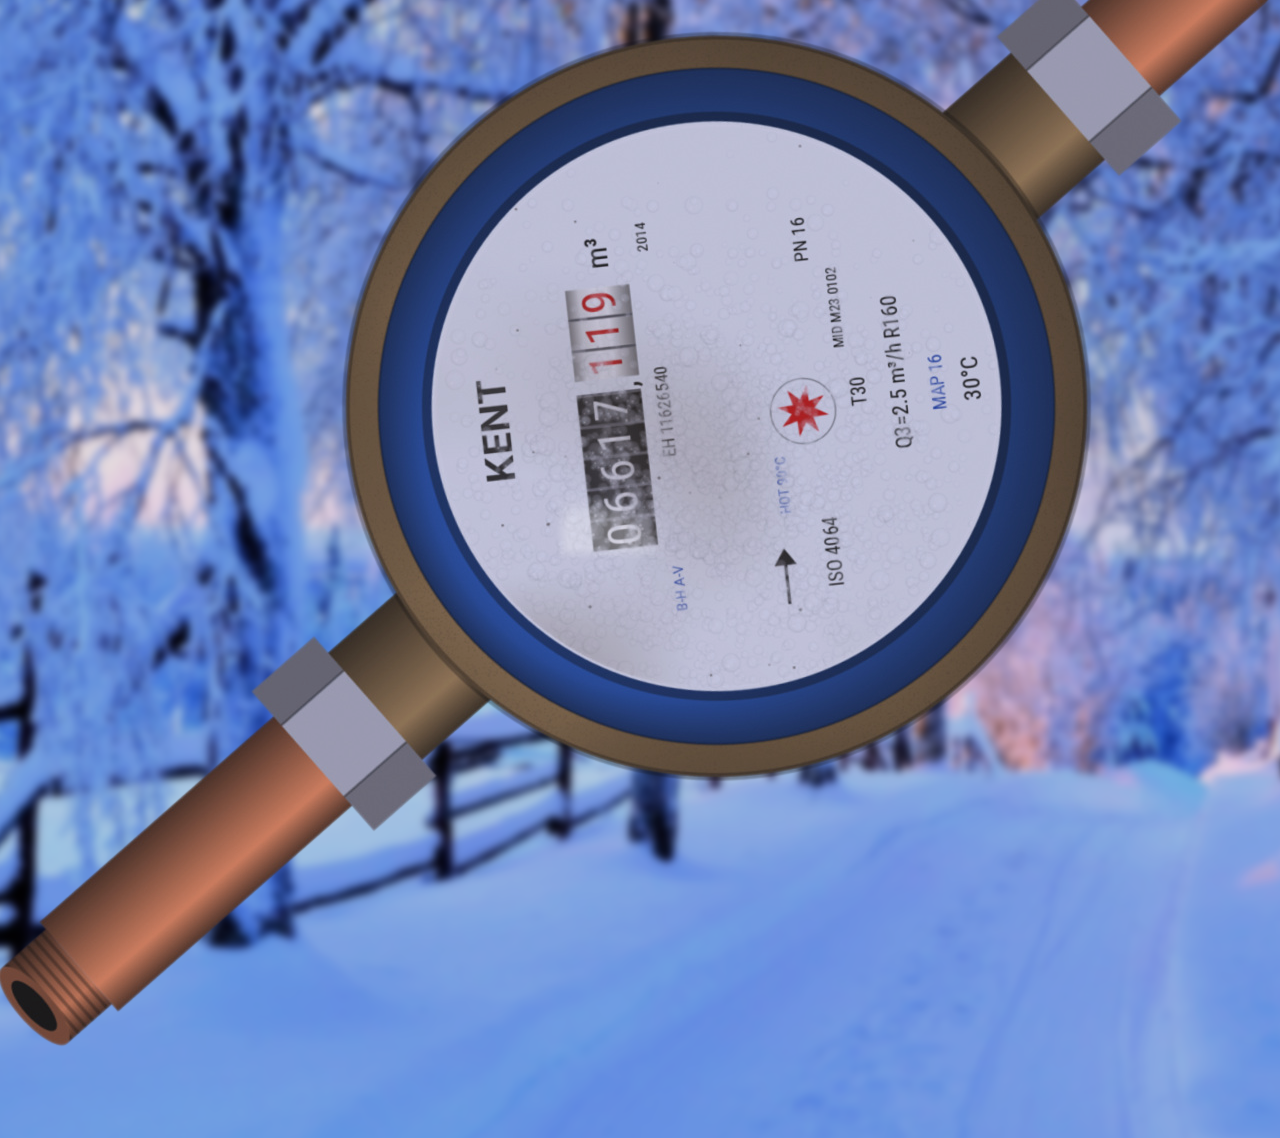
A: {"value": 6617.119, "unit": "m³"}
